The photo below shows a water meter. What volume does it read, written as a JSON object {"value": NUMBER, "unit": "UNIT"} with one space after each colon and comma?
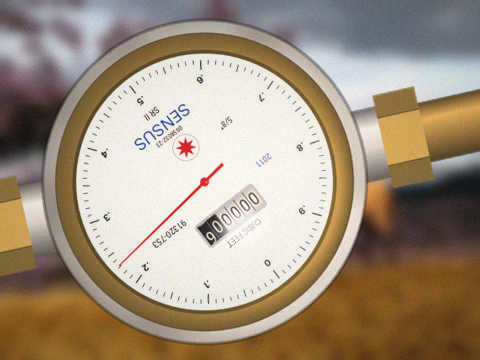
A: {"value": 6.23, "unit": "ft³"}
